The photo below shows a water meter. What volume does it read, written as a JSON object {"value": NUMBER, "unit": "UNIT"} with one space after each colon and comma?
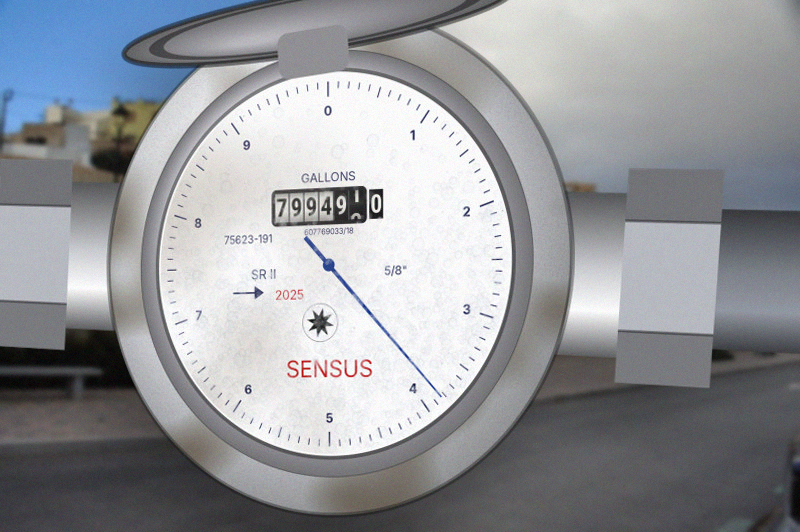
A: {"value": 7994913.8, "unit": "gal"}
